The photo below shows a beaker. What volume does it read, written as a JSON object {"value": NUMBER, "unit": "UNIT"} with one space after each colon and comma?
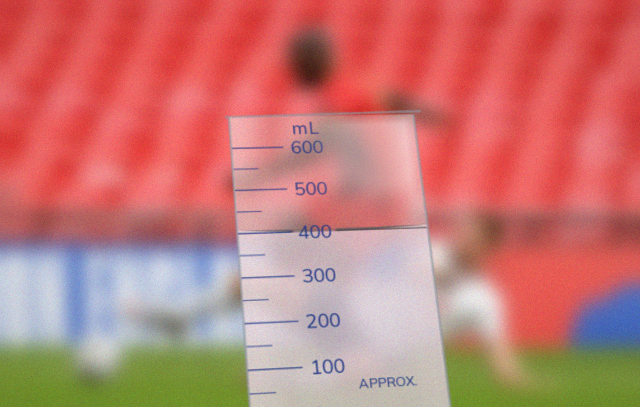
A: {"value": 400, "unit": "mL"}
